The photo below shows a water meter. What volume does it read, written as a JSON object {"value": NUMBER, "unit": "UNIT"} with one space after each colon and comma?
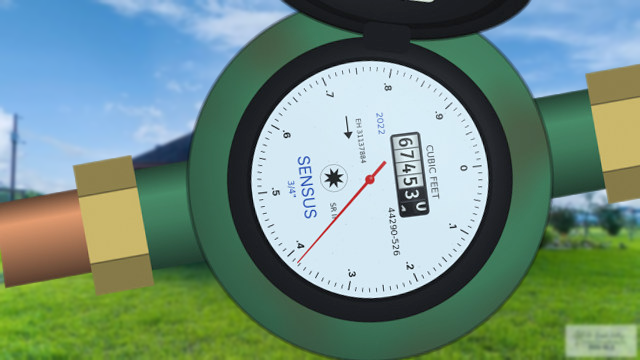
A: {"value": 674530.38, "unit": "ft³"}
